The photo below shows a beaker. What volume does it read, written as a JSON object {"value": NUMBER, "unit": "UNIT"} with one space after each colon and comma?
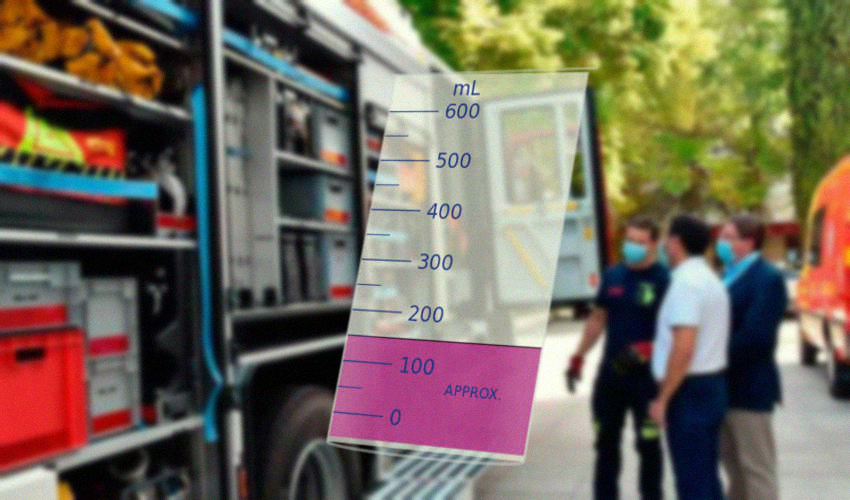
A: {"value": 150, "unit": "mL"}
